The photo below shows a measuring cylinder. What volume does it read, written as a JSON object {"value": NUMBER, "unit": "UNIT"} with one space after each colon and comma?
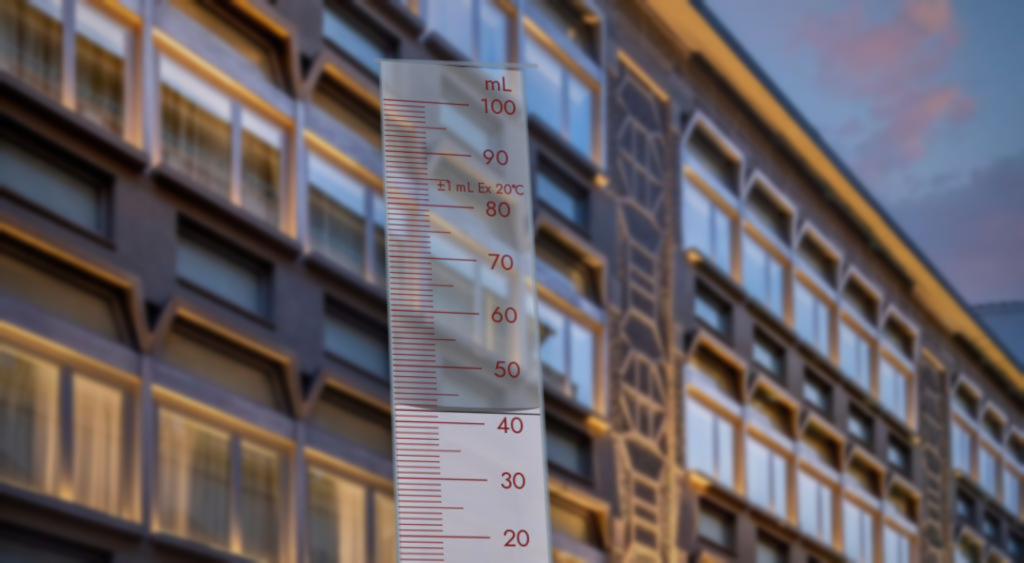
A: {"value": 42, "unit": "mL"}
